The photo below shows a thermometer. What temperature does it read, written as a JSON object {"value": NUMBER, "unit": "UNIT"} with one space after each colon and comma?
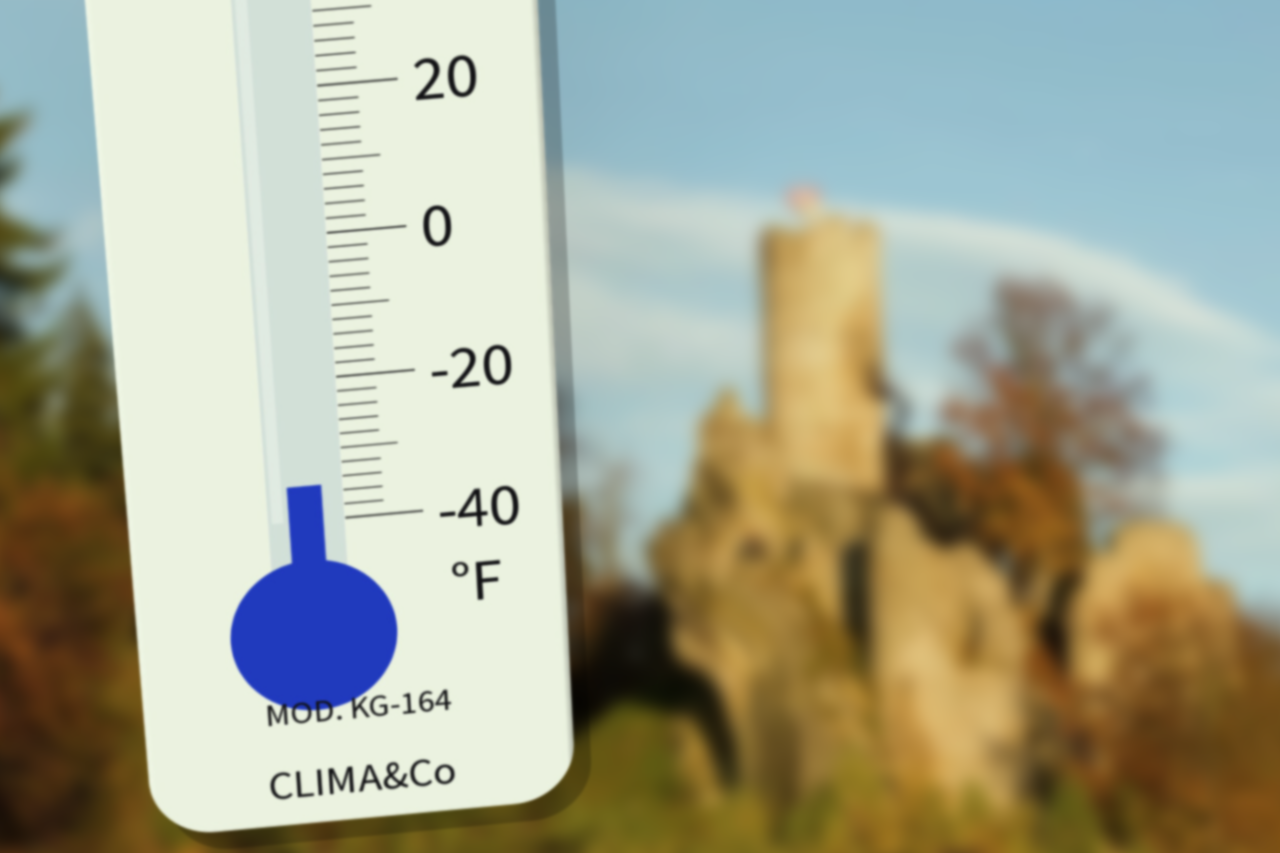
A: {"value": -35, "unit": "°F"}
